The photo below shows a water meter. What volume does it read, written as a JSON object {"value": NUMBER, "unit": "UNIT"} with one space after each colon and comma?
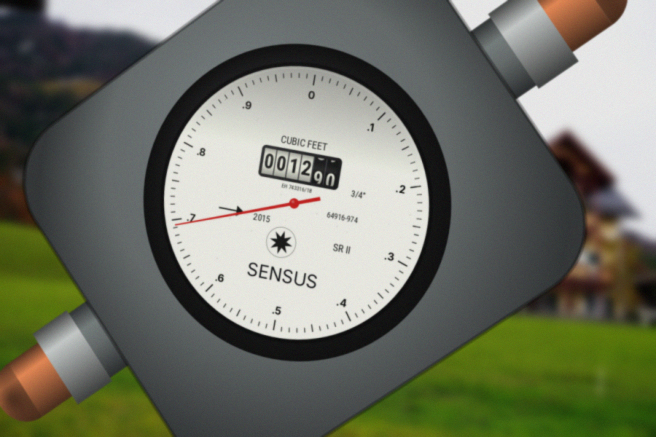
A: {"value": 1289.69, "unit": "ft³"}
